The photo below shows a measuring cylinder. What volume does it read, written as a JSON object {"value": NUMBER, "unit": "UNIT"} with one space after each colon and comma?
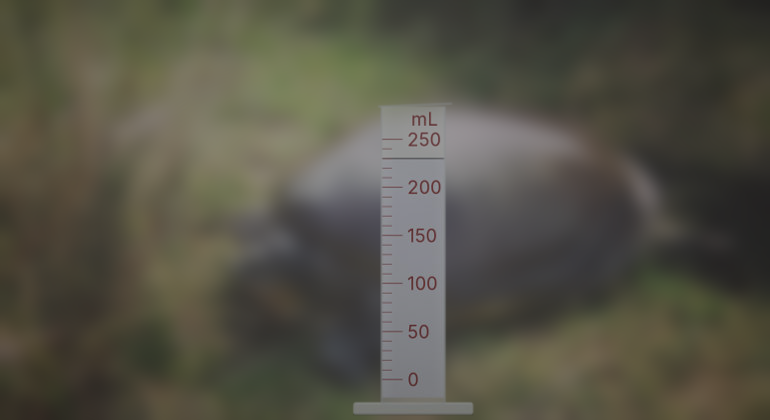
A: {"value": 230, "unit": "mL"}
